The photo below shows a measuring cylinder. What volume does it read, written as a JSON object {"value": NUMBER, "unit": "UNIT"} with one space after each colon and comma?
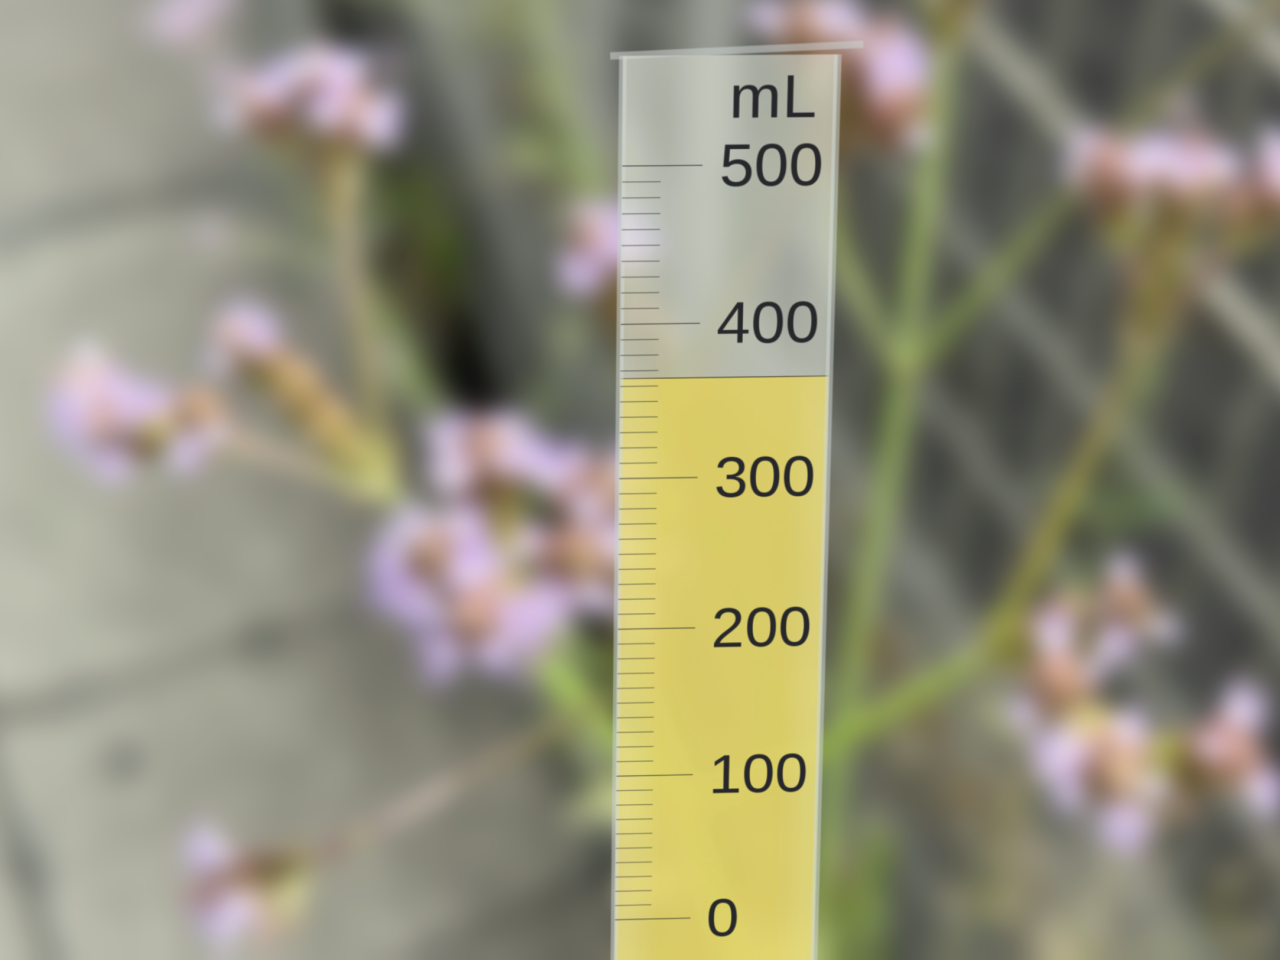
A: {"value": 365, "unit": "mL"}
